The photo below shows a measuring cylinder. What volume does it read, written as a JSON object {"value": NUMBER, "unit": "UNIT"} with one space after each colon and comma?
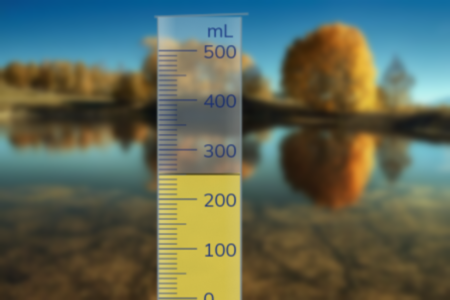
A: {"value": 250, "unit": "mL"}
